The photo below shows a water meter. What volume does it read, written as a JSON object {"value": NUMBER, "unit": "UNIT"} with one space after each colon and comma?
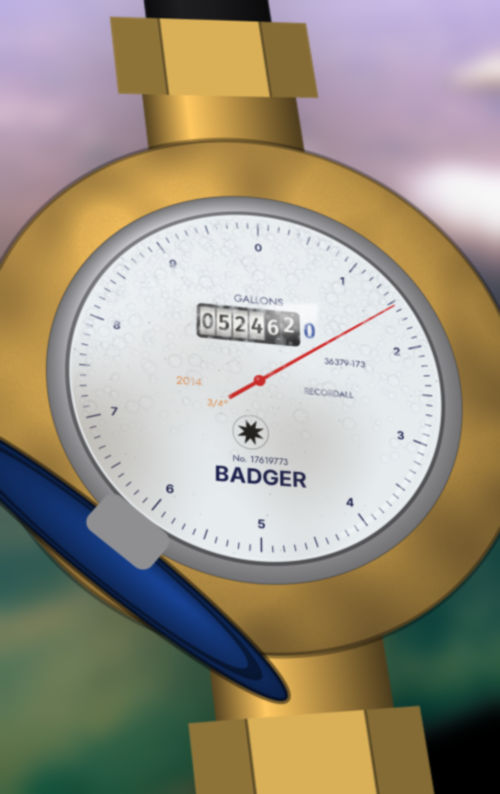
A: {"value": 524621.5, "unit": "gal"}
